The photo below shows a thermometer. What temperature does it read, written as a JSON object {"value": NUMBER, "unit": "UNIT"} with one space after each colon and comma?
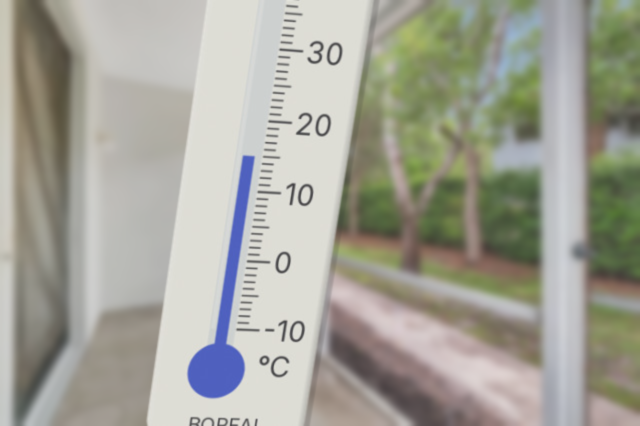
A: {"value": 15, "unit": "°C"}
